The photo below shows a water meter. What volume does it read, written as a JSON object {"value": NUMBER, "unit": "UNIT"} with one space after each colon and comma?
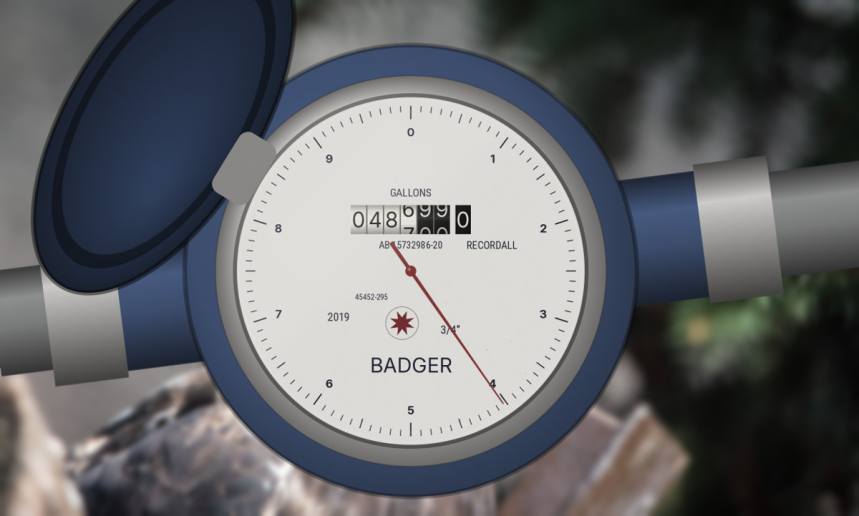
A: {"value": 486994.0, "unit": "gal"}
